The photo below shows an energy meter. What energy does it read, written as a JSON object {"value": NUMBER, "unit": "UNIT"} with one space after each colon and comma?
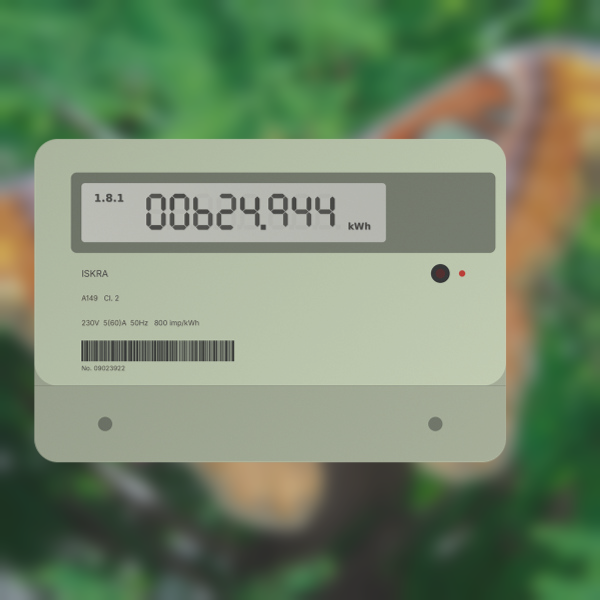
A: {"value": 624.944, "unit": "kWh"}
